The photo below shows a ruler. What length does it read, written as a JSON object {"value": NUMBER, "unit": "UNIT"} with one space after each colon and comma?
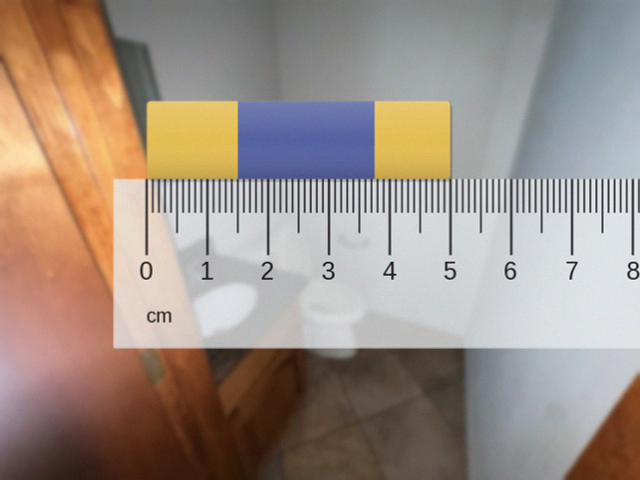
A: {"value": 5, "unit": "cm"}
